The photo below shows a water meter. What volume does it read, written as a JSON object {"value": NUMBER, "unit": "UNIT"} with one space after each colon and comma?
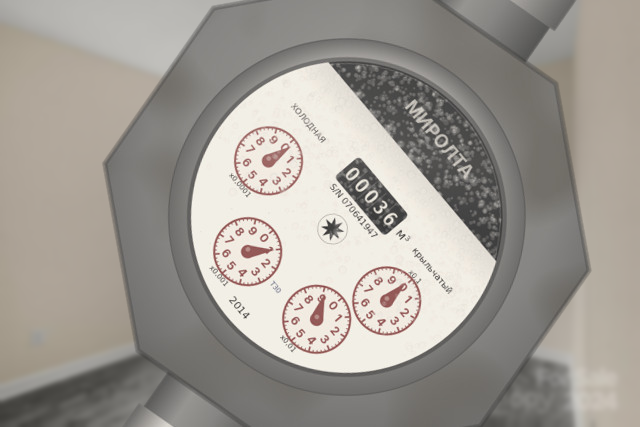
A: {"value": 35.9910, "unit": "m³"}
